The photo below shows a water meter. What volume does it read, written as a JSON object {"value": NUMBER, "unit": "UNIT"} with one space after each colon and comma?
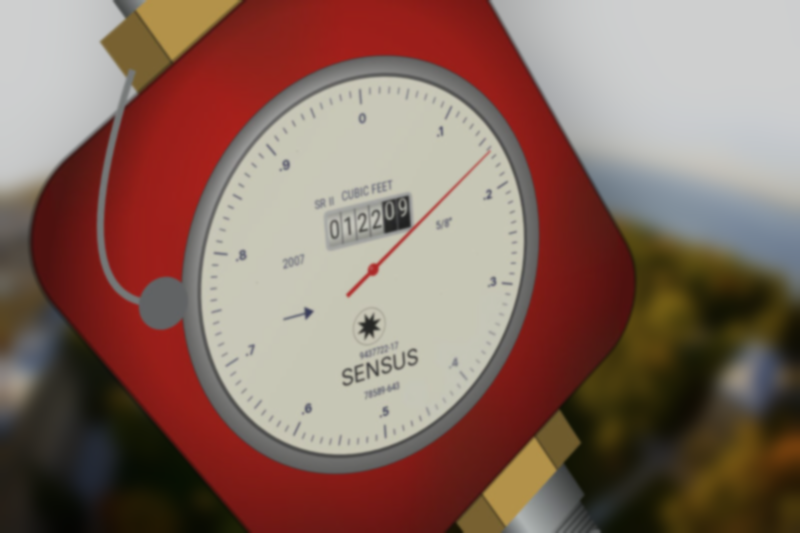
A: {"value": 12209.16, "unit": "ft³"}
